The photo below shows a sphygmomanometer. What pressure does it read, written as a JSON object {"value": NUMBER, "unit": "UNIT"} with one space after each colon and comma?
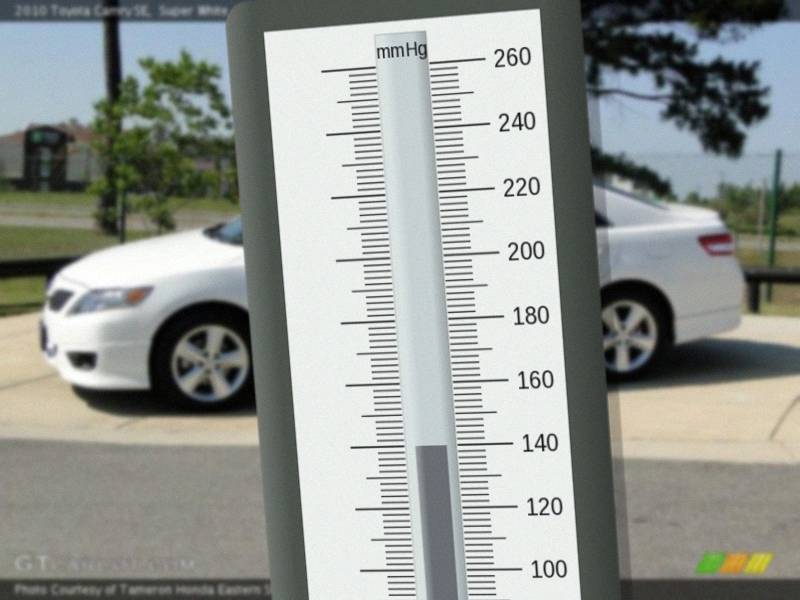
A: {"value": 140, "unit": "mmHg"}
